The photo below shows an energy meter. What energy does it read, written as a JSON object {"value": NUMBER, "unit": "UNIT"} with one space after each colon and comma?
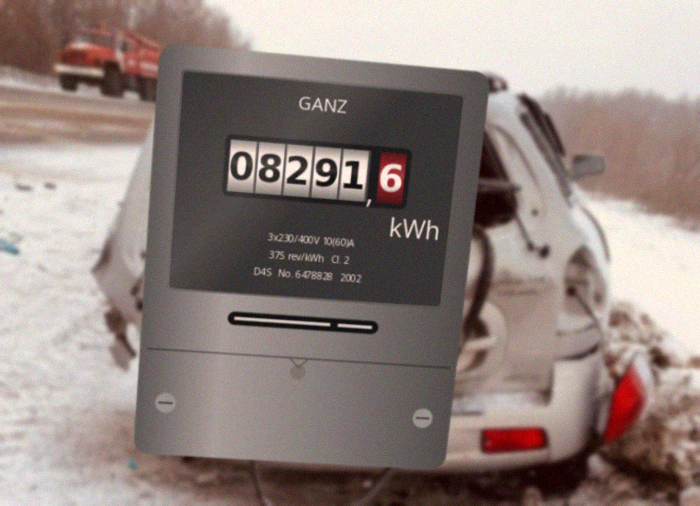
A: {"value": 8291.6, "unit": "kWh"}
